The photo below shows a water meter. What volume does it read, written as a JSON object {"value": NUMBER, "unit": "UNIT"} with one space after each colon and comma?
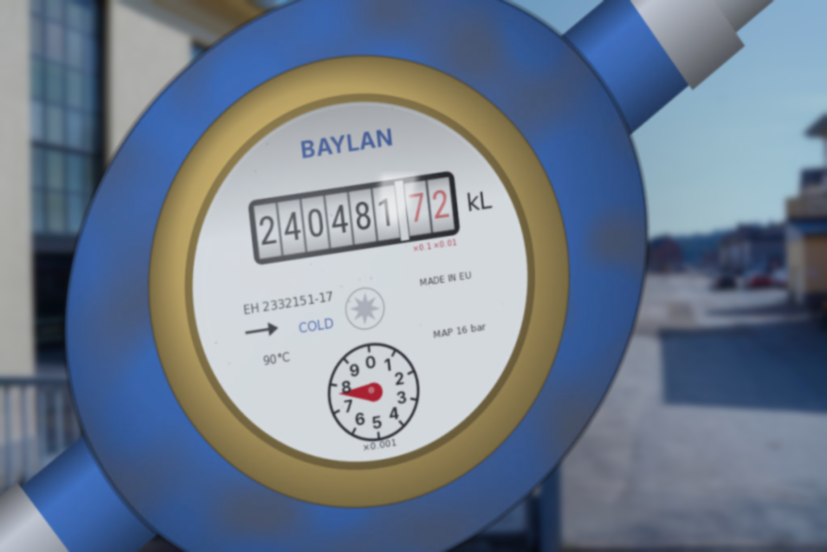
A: {"value": 240481.727, "unit": "kL"}
